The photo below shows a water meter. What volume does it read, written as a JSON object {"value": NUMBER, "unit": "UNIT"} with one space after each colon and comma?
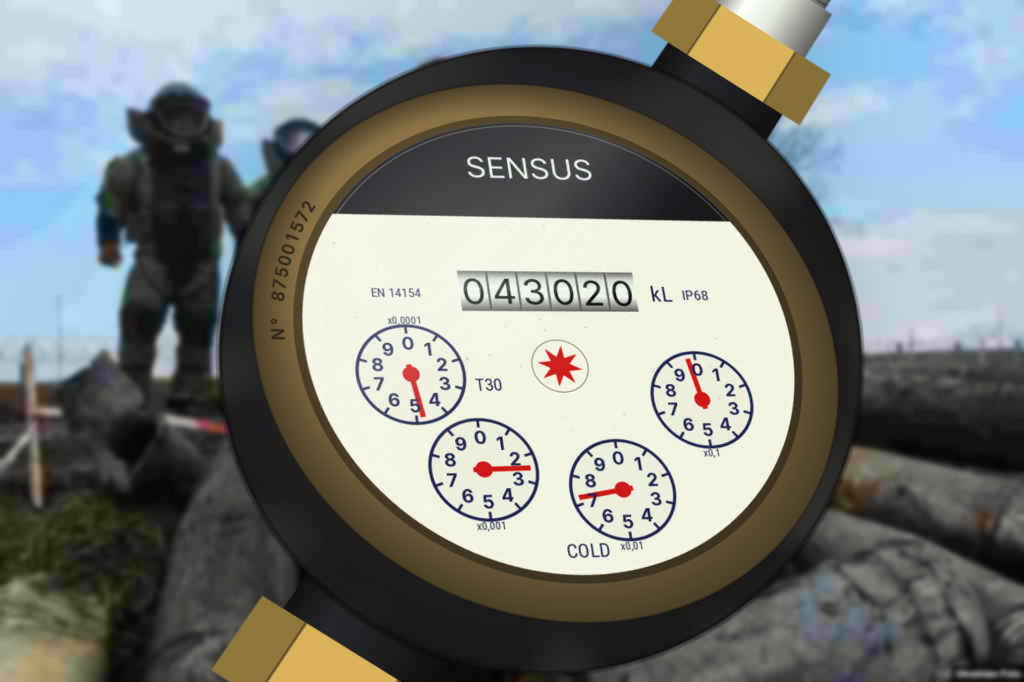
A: {"value": 43019.9724, "unit": "kL"}
